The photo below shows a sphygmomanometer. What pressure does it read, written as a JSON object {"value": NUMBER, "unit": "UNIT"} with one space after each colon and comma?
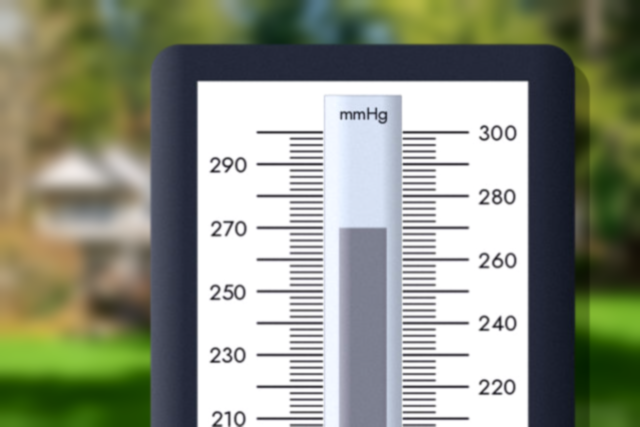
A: {"value": 270, "unit": "mmHg"}
